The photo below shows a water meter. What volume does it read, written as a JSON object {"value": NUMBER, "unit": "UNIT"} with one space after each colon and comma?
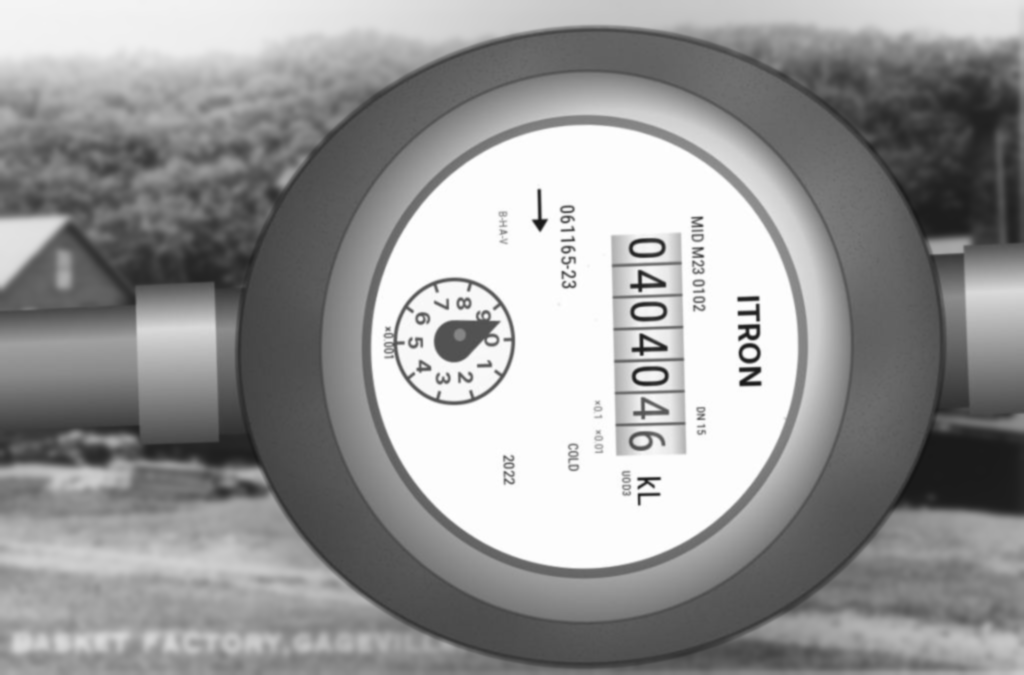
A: {"value": 4040.459, "unit": "kL"}
